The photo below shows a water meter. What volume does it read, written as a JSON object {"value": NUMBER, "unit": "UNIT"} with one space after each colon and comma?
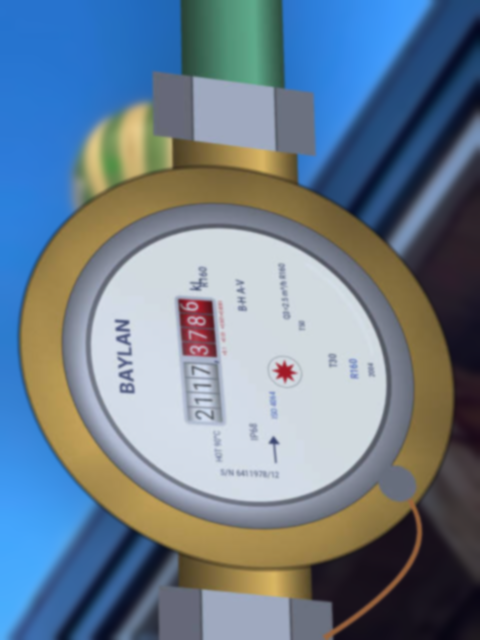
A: {"value": 2117.3786, "unit": "kL"}
